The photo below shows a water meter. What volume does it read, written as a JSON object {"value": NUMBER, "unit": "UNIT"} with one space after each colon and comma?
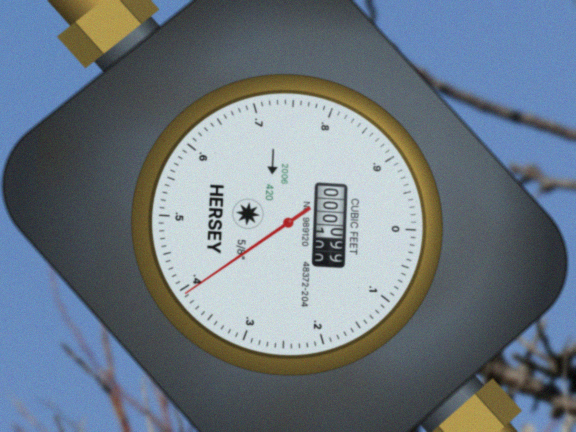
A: {"value": 99.39, "unit": "ft³"}
